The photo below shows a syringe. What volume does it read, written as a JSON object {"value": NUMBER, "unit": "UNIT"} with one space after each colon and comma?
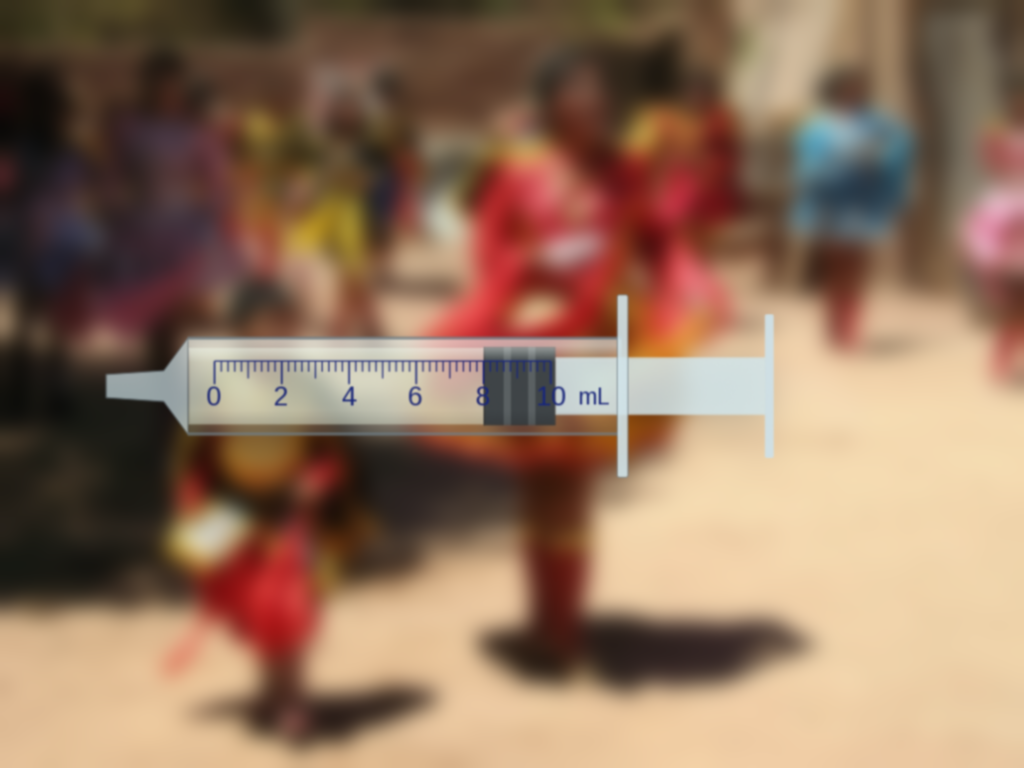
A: {"value": 8, "unit": "mL"}
